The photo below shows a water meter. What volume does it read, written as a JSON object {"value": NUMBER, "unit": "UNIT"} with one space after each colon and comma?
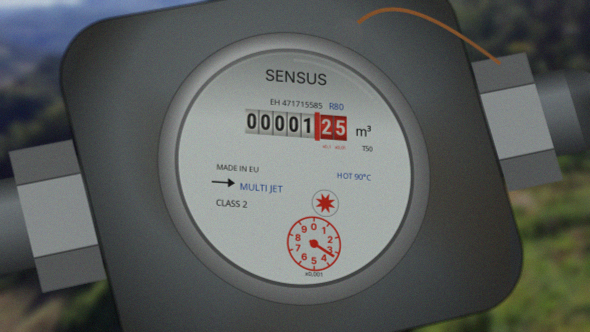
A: {"value": 1.253, "unit": "m³"}
